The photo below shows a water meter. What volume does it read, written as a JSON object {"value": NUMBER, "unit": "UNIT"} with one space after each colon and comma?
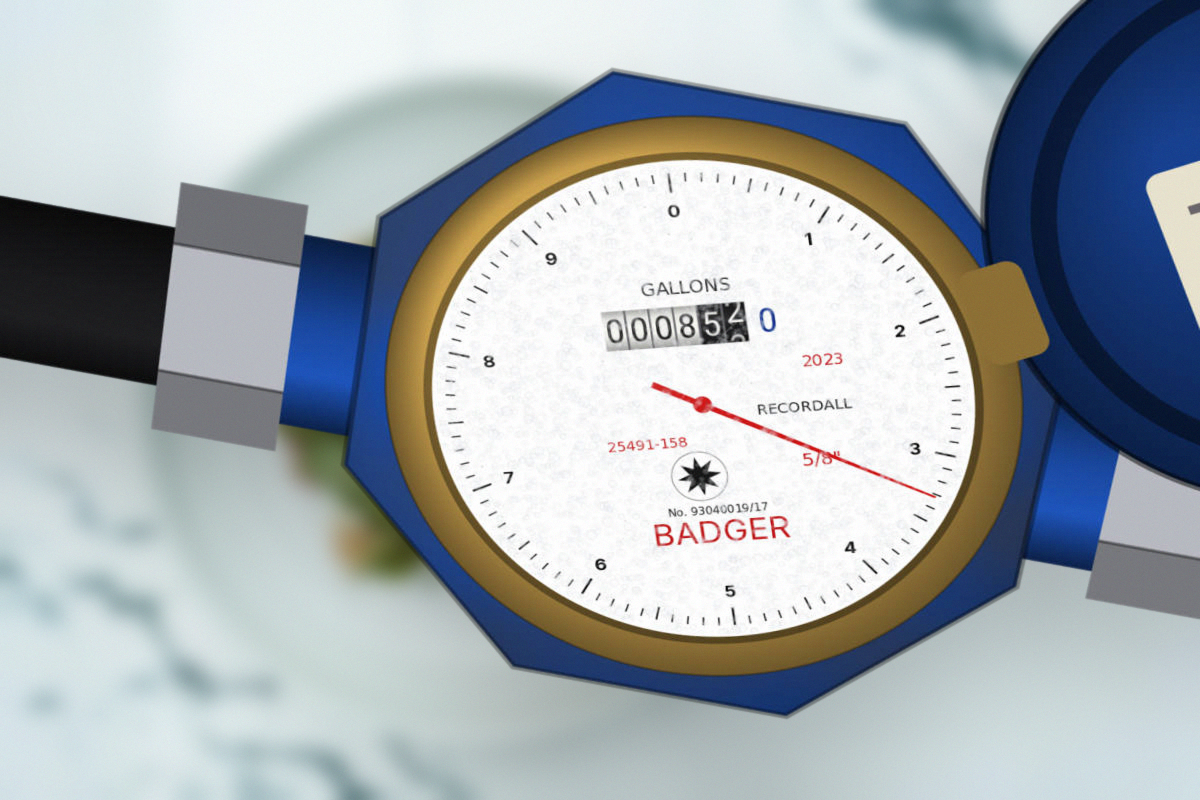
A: {"value": 8523.3, "unit": "gal"}
